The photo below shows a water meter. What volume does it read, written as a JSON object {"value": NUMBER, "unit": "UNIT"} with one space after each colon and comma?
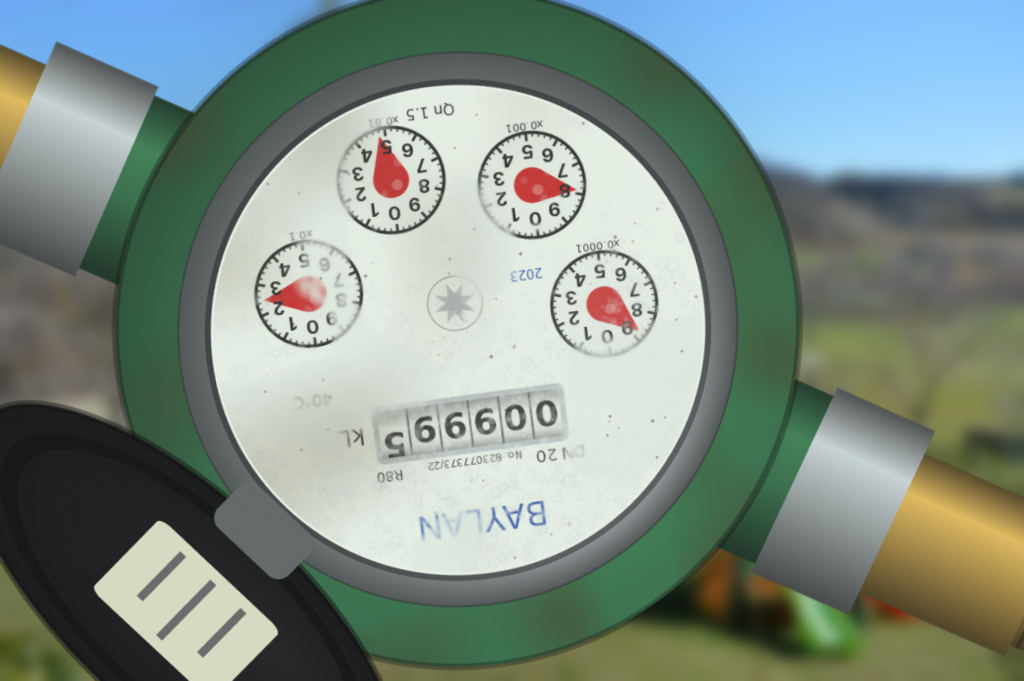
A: {"value": 9995.2478, "unit": "kL"}
